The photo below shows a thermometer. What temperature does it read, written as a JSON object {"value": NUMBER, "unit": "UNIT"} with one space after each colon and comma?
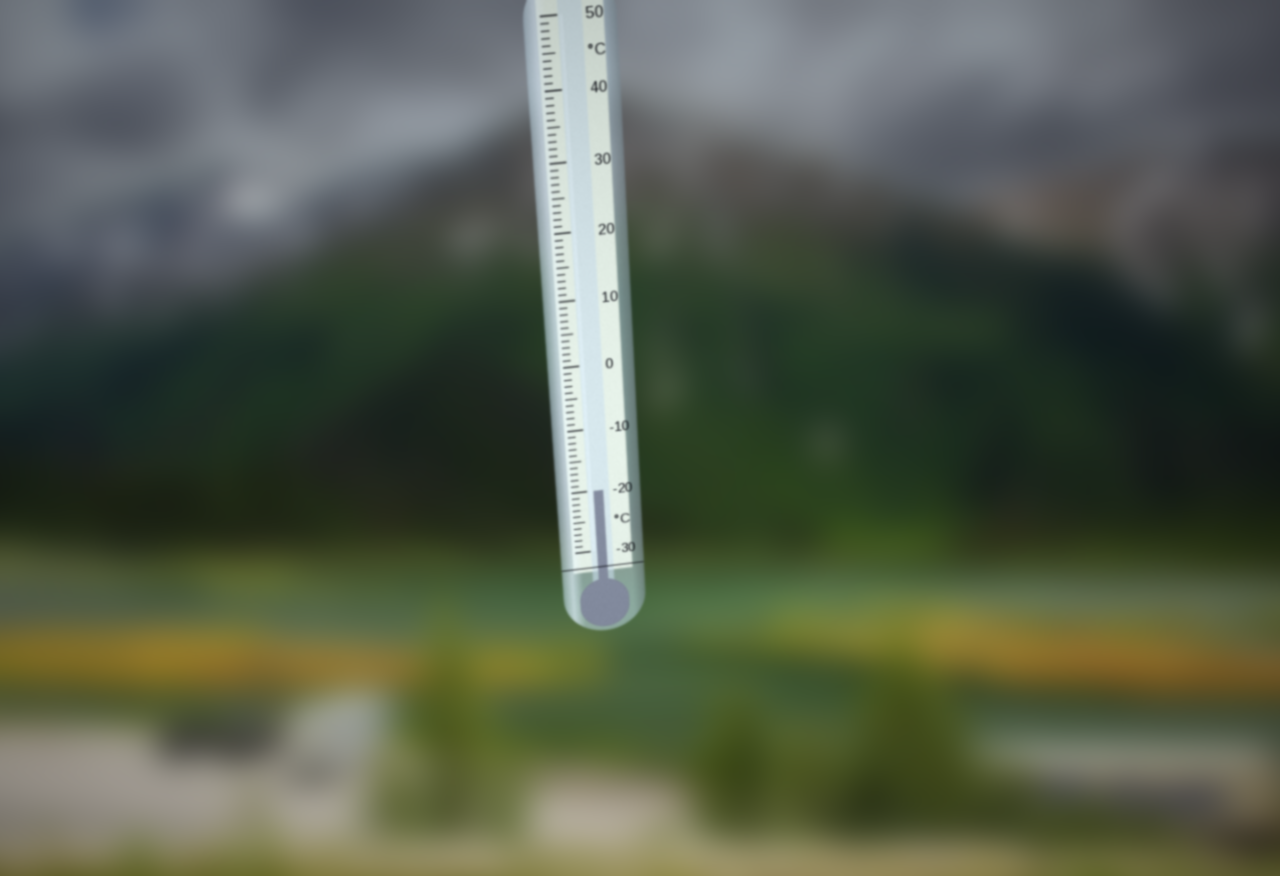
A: {"value": -20, "unit": "°C"}
